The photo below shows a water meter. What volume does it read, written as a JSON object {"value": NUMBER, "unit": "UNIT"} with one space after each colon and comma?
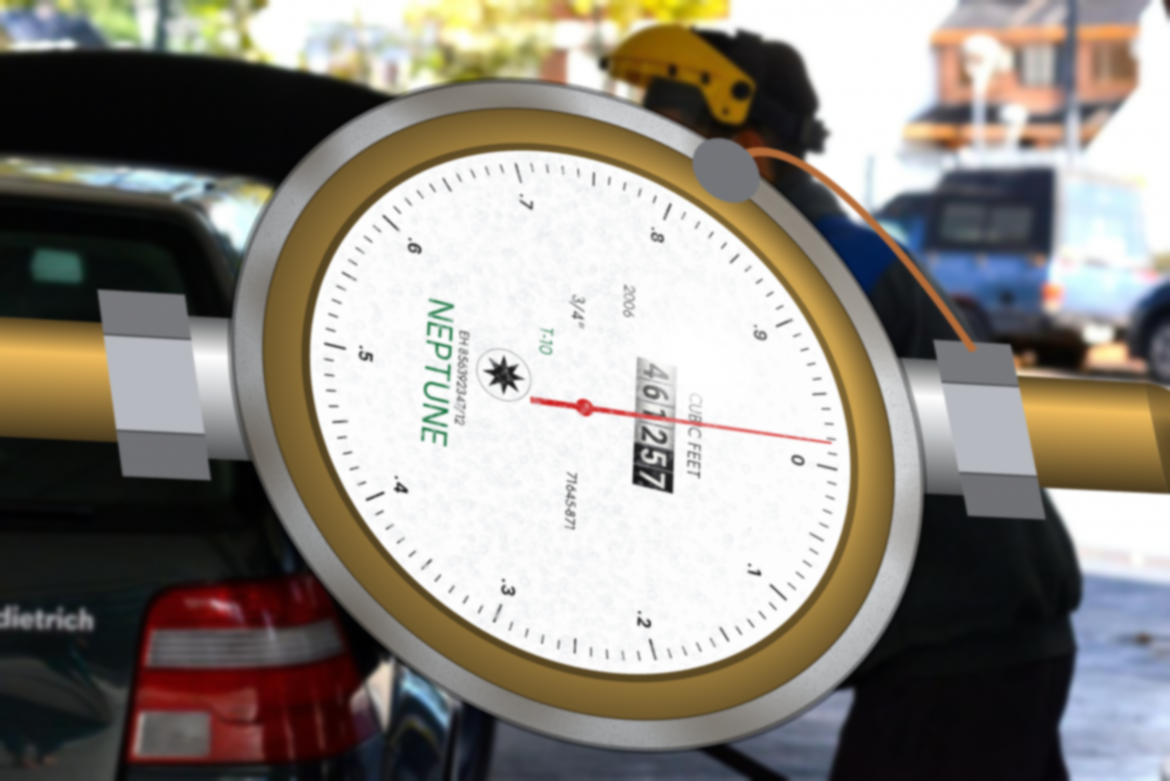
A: {"value": 461256.98, "unit": "ft³"}
